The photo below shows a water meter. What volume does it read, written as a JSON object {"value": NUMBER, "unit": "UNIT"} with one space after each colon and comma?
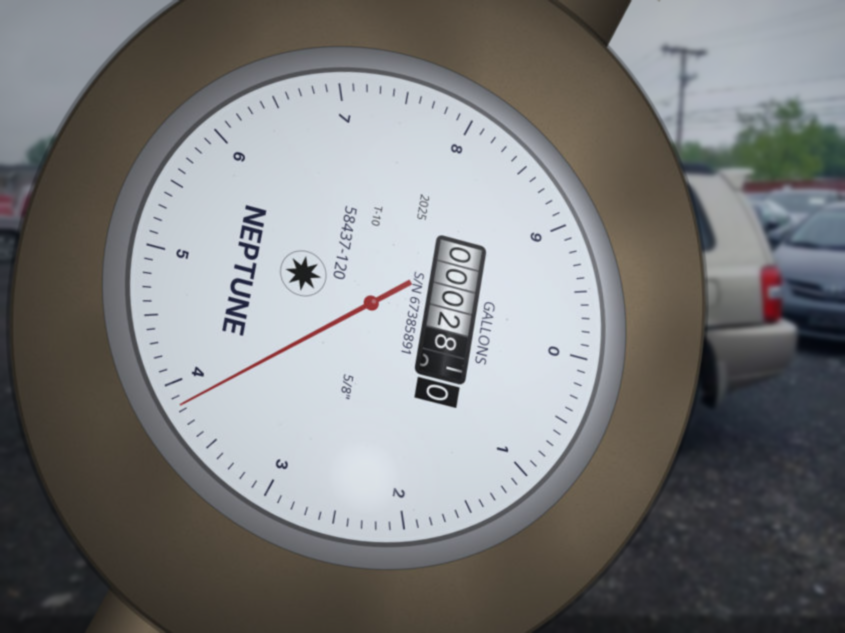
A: {"value": 2813.8, "unit": "gal"}
